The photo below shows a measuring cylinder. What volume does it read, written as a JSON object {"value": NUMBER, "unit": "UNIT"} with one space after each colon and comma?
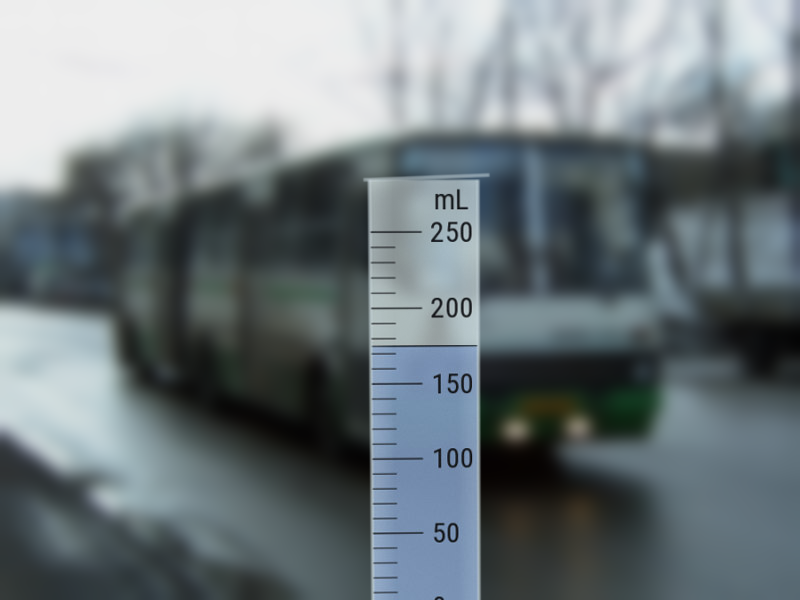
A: {"value": 175, "unit": "mL"}
